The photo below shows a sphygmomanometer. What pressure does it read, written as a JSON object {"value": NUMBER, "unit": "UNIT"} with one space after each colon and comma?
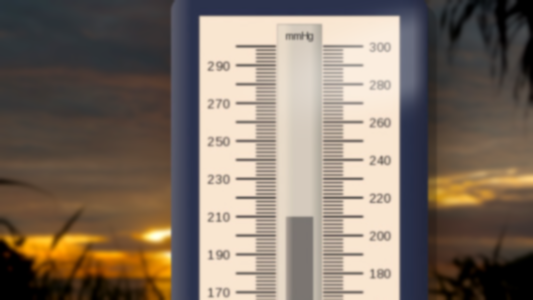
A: {"value": 210, "unit": "mmHg"}
